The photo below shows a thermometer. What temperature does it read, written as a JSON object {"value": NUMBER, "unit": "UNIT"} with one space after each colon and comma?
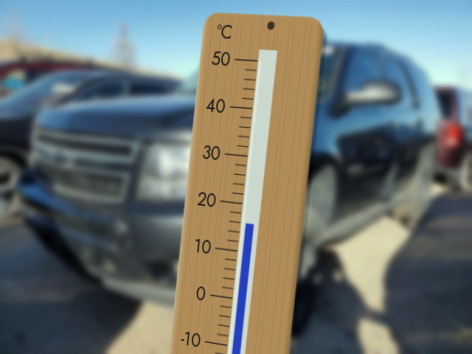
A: {"value": 16, "unit": "°C"}
